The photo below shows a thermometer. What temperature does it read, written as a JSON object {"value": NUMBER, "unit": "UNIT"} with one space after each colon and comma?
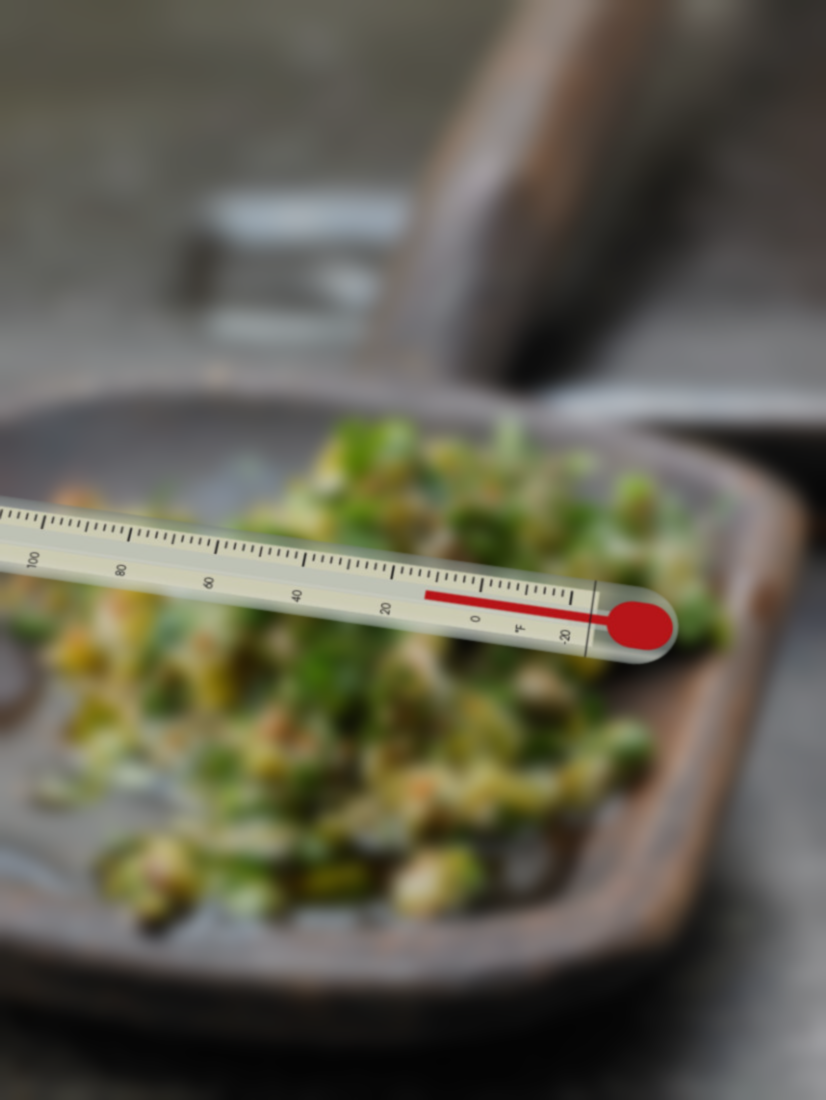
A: {"value": 12, "unit": "°F"}
